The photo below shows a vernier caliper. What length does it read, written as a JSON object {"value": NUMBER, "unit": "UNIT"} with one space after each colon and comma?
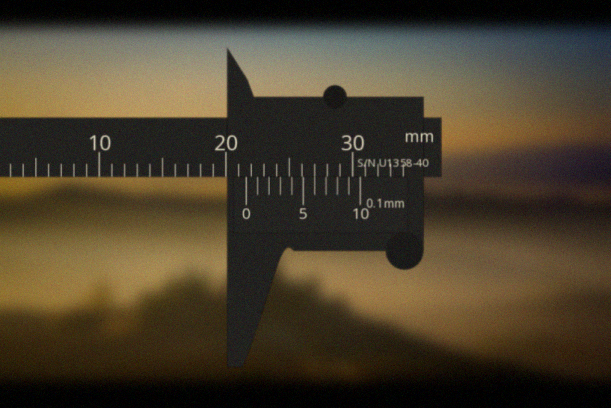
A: {"value": 21.6, "unit": "mm"}
